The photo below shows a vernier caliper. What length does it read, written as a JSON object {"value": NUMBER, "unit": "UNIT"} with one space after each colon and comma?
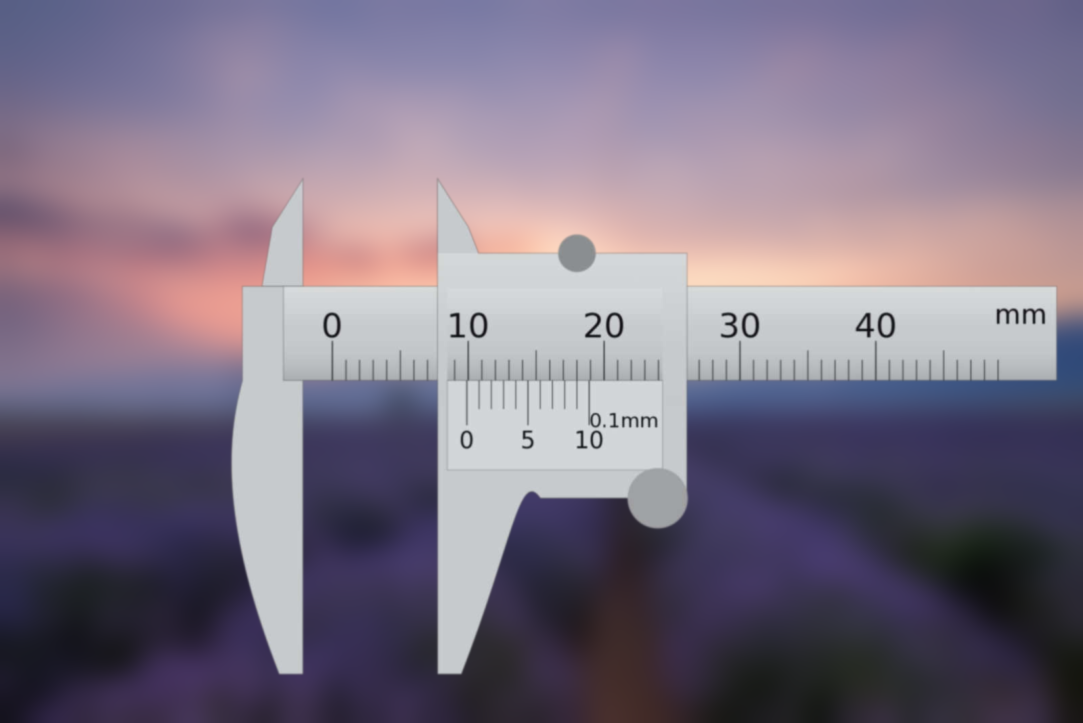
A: {"value": 9.9, "unit": "mm"}
